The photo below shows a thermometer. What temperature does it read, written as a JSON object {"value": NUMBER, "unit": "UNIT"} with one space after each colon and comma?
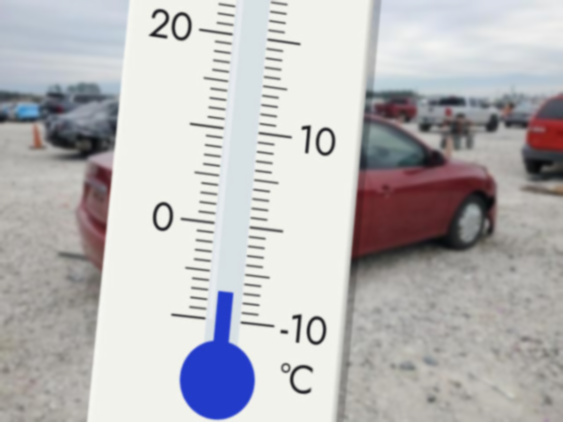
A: {"value": -7, "unit": "°C"}
